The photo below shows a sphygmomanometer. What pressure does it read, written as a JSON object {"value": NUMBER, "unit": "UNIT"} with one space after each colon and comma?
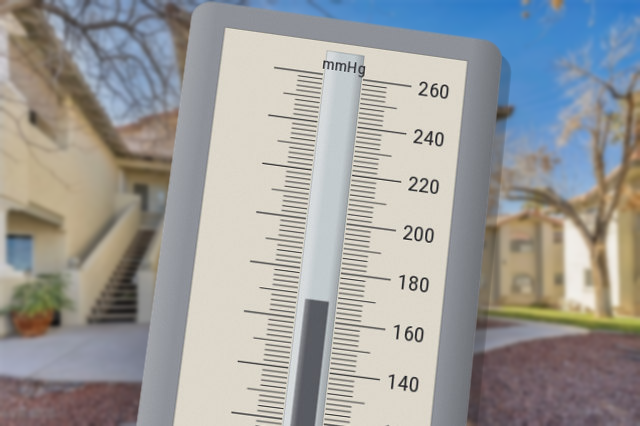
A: {"value": 168, "unit": "mmHg"}
